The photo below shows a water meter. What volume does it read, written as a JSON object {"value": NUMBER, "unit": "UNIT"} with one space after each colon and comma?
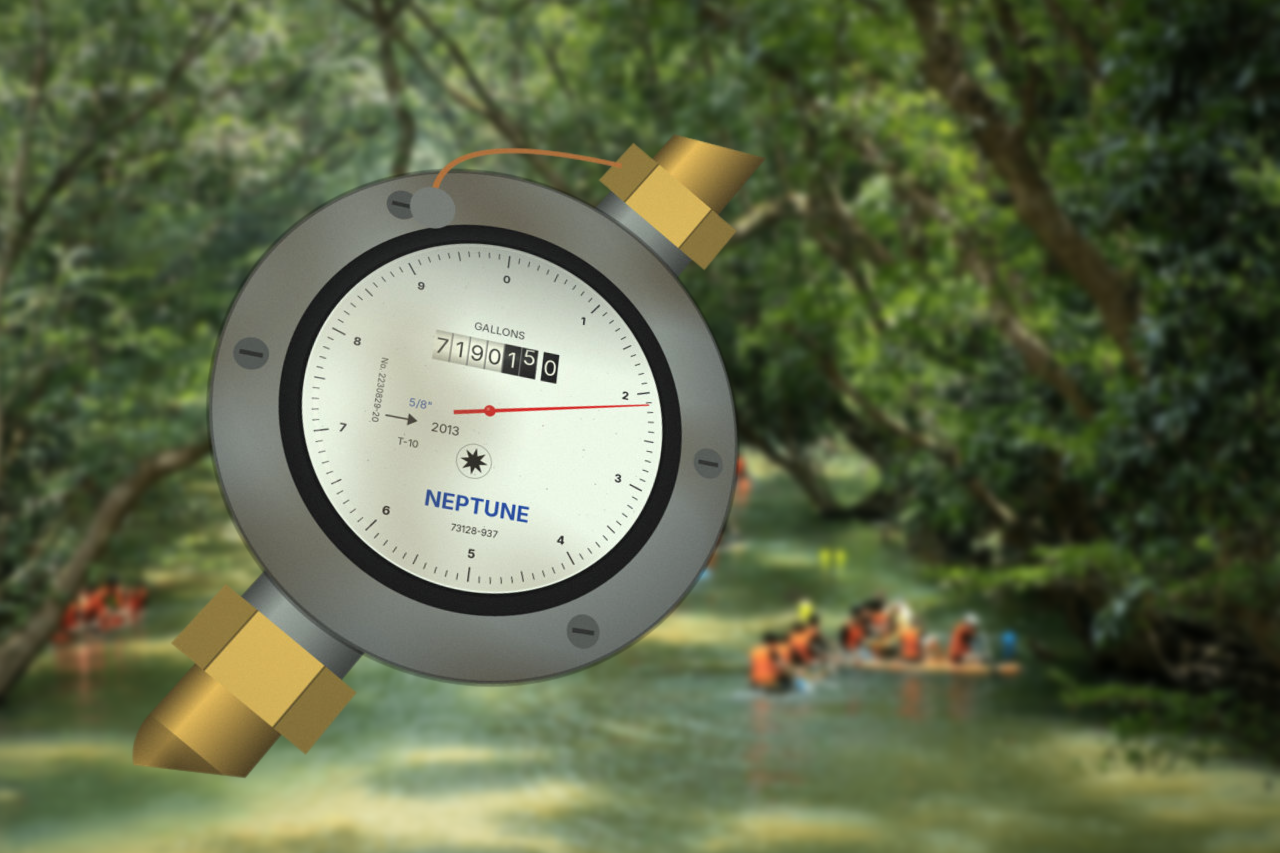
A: {"value": 7190152.1, "unit": "gal"}
